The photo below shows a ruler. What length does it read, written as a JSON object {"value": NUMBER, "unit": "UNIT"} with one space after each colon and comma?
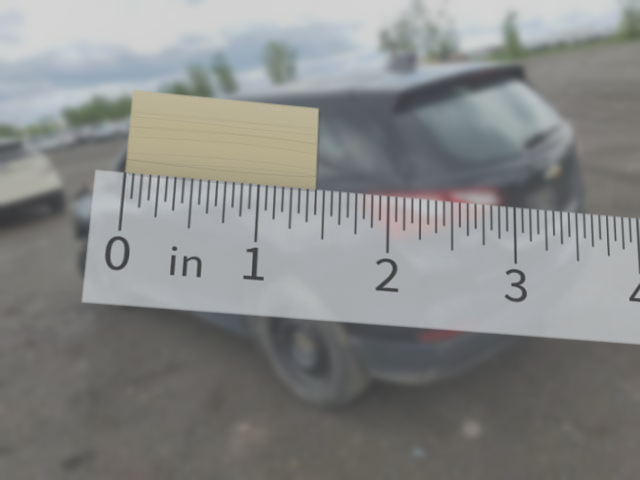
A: {"value": 1.4375, "unit": "in"}
